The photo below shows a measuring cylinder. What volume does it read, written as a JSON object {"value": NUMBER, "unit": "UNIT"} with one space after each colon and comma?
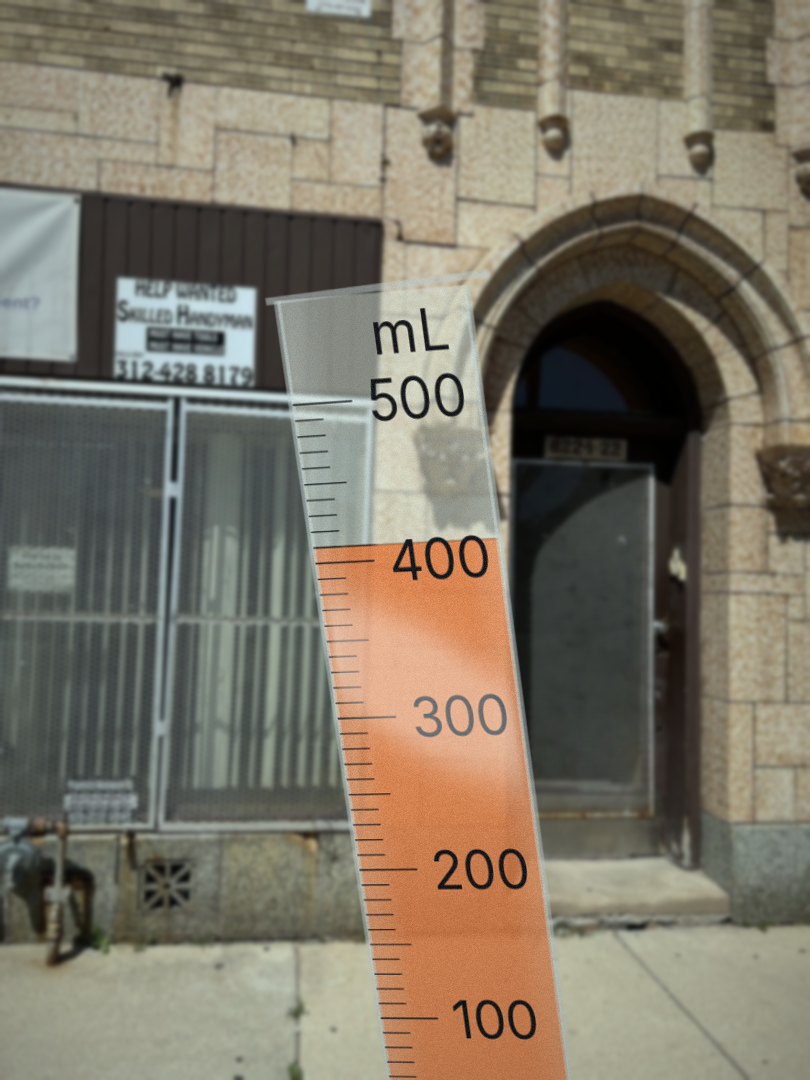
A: {"value": 410, "unit": "mL"}
